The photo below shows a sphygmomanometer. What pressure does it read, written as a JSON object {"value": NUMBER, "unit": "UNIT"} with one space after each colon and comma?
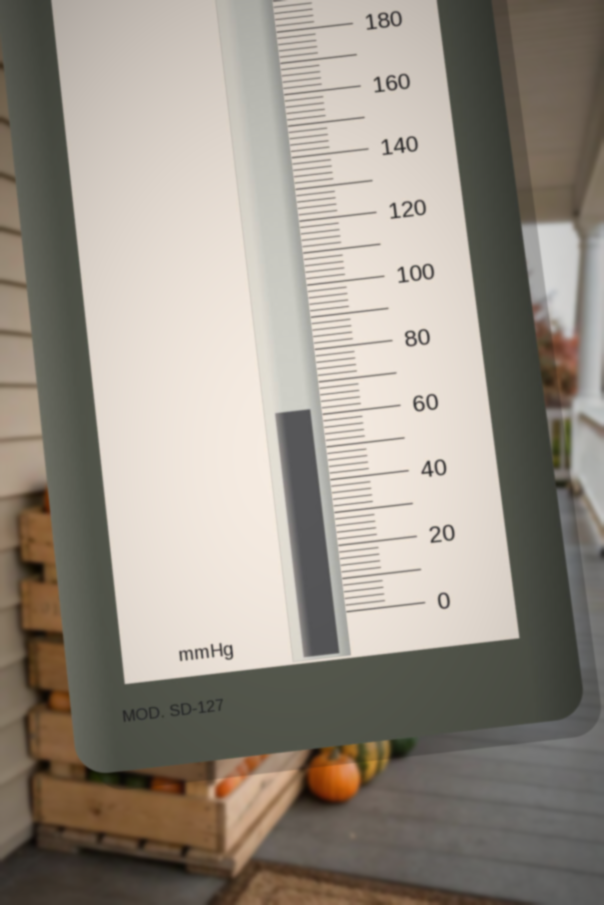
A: {"value": 62, "unit": "mmHg"}
